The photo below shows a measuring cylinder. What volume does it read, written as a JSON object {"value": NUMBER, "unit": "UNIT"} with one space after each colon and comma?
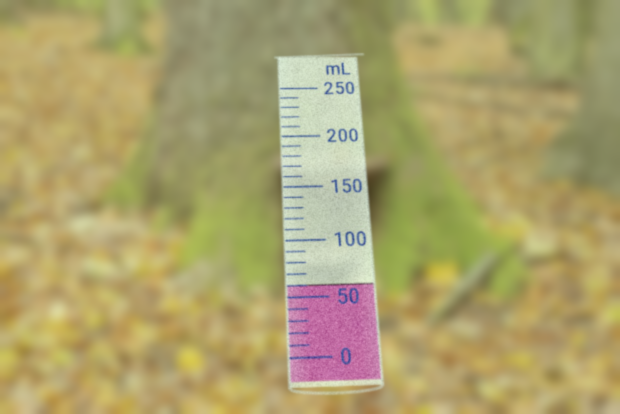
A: {"value": 60, "unit": "mL"}
